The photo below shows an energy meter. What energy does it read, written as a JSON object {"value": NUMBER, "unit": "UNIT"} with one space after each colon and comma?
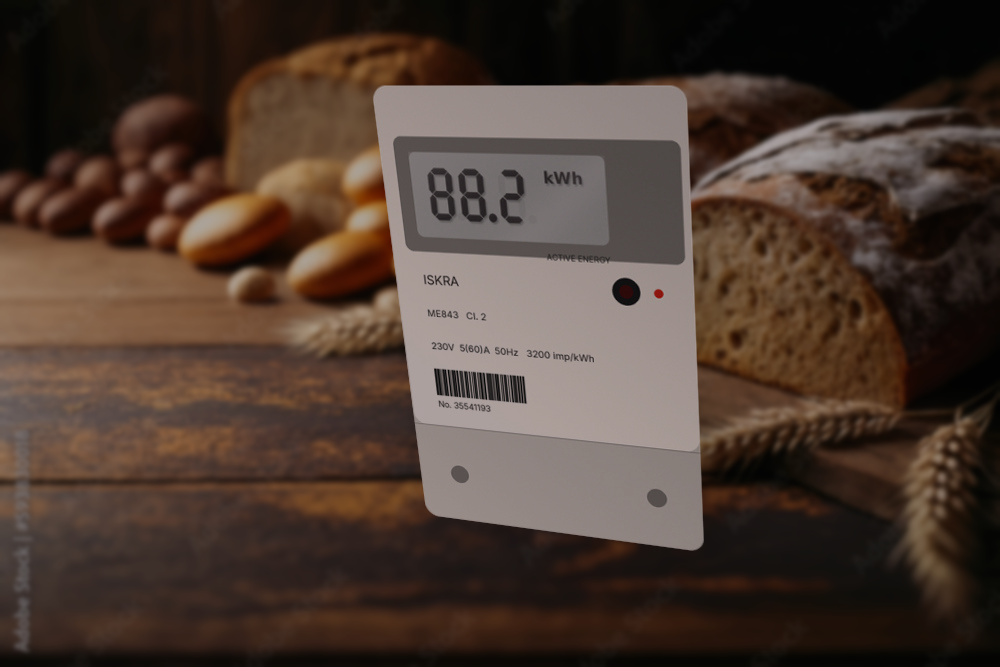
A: {"value": 88.2, "unit": "kWh"}
